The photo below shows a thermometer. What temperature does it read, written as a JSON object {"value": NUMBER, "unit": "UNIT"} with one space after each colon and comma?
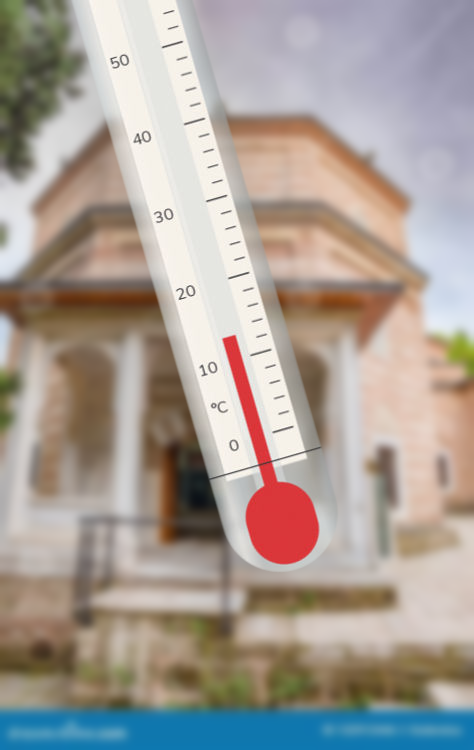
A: {"value": 13, "unit": "°C"}
